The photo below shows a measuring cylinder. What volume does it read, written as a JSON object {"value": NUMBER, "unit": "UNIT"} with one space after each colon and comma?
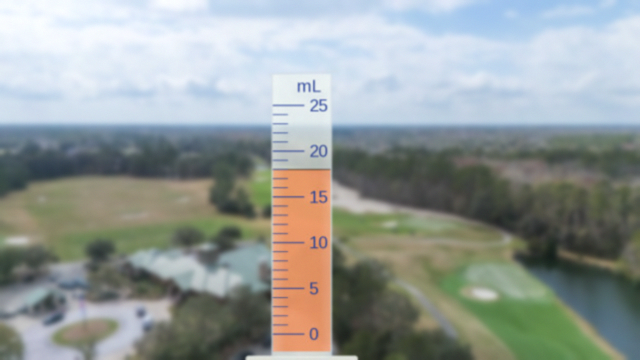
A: {"value": 18, "unit": "mL"}
